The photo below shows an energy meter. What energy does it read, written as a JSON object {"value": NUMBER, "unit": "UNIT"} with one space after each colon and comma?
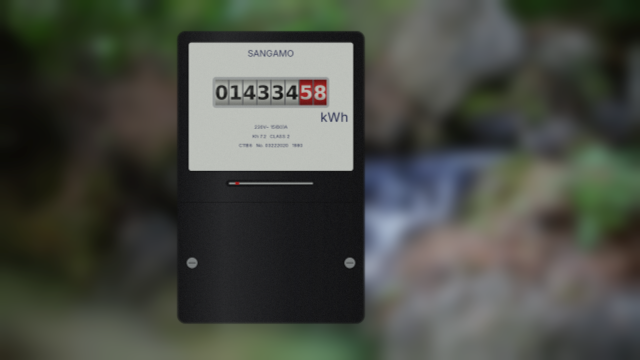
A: {"value": 14334.58, "unit": "kWh"}
